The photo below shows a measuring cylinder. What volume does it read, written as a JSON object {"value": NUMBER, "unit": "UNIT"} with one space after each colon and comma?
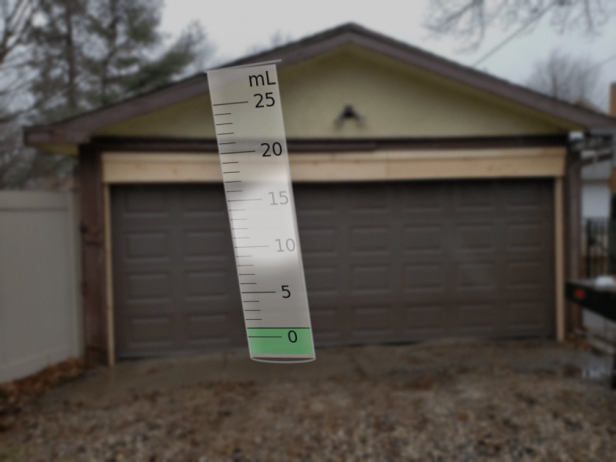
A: {"value": 1, "unit": "mL"}
